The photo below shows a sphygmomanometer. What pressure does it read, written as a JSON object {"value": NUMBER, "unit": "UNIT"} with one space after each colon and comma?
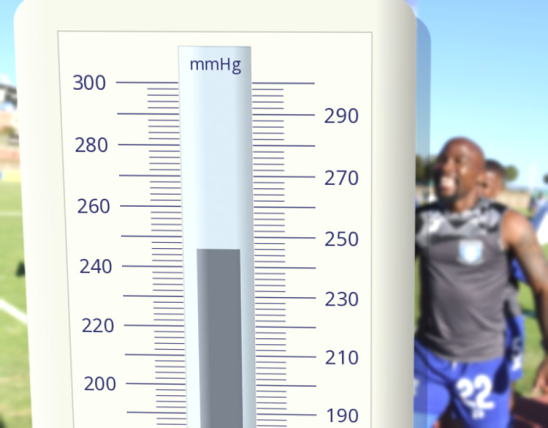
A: {"value": 246, "unit": "mmHg"}
